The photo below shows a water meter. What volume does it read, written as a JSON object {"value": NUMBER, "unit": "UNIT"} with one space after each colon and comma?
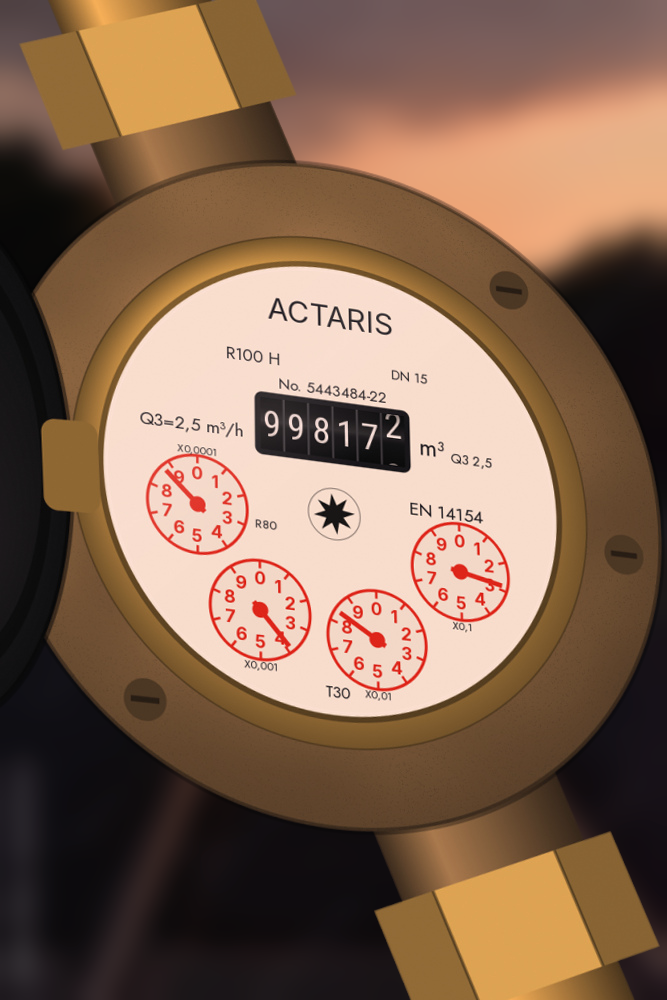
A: {"value": 998172.2838, "unit": "m³"}
